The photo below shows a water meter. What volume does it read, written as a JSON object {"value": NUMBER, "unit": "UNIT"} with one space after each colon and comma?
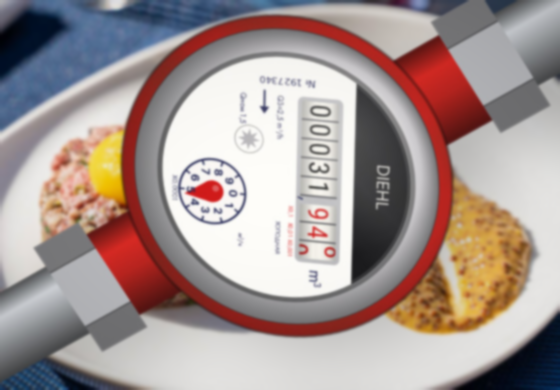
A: {"value": 31.9484, "unit": "m³"}
